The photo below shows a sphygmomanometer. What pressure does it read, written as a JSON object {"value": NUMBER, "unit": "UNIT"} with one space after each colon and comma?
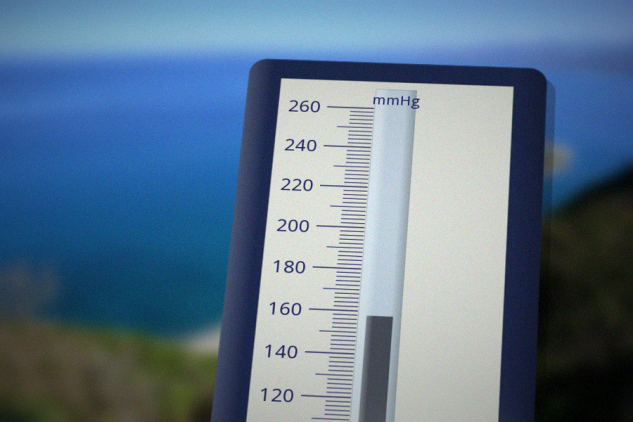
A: {"value": 158, "unit": "mmHg"}
